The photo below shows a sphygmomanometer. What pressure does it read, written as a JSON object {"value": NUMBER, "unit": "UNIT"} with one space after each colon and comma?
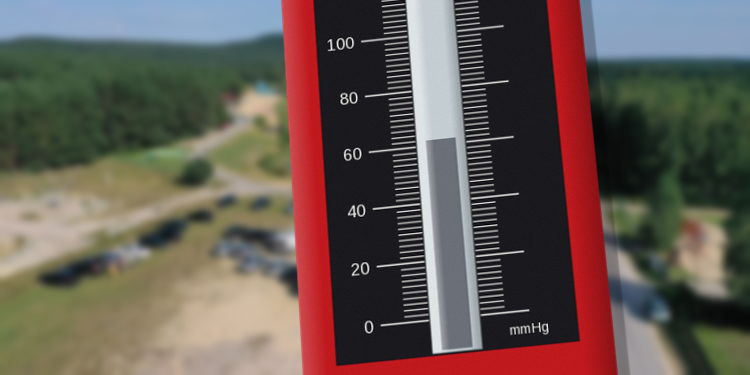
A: {"value": 62, "unit": "mmHg"}
